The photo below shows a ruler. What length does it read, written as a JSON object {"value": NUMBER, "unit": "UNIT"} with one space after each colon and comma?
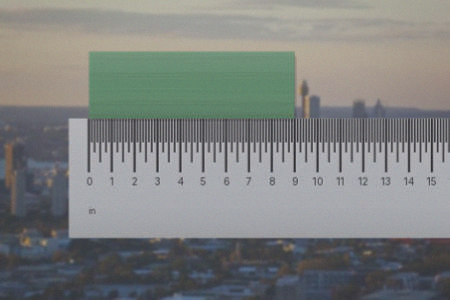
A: {"value": 9, "unit": "in"}
